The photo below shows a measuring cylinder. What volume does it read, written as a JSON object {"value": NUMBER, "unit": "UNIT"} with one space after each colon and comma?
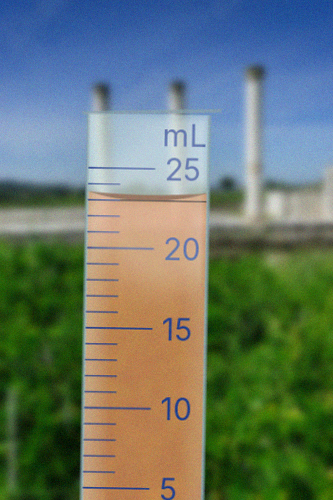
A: {"value": 23, "unit": "mL"}
